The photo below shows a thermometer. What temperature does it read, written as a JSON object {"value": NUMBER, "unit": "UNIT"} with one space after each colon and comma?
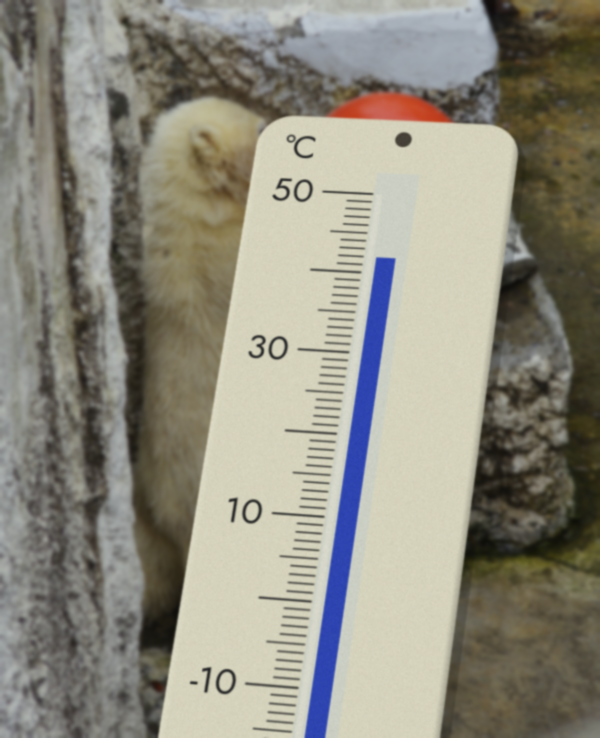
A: {"value": 42, "unit": "°C"}
